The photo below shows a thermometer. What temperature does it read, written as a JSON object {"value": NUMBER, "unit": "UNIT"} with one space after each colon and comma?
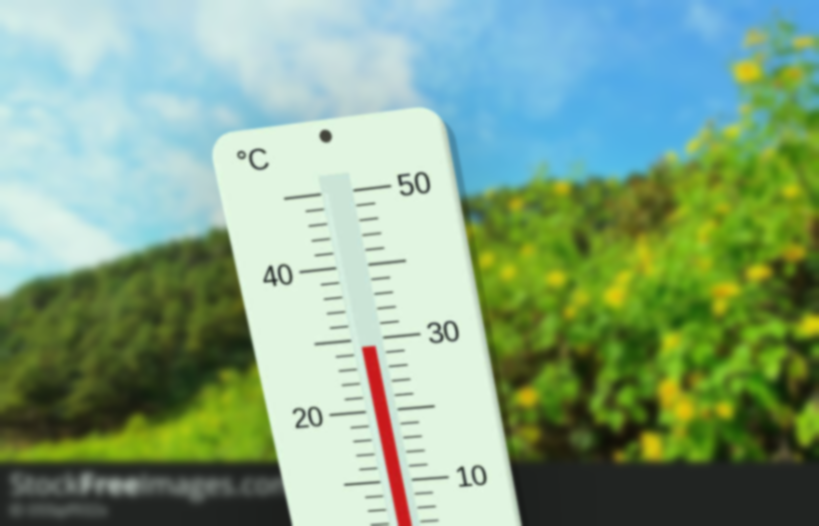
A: {"value": 29, "unit": "°C"}
